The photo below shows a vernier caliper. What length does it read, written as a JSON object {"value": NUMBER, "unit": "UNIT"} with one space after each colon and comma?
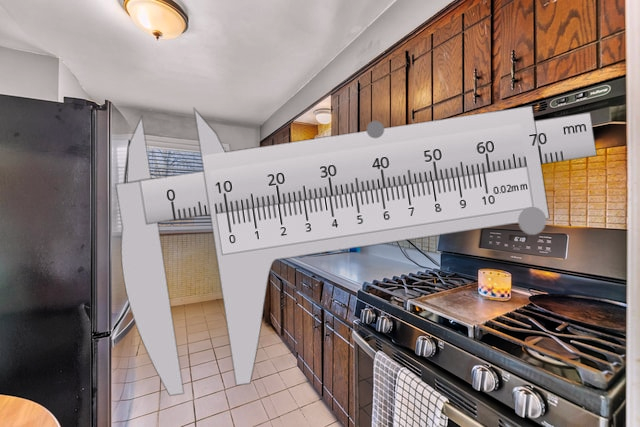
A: {"value": 10.0, "unit": "mm"}
